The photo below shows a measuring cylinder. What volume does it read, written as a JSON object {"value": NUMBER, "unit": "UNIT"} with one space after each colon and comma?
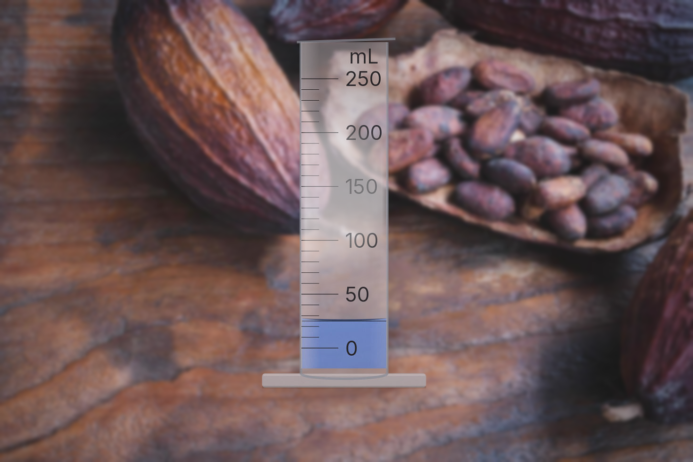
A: {"value": 25, "unit": "mL"}
